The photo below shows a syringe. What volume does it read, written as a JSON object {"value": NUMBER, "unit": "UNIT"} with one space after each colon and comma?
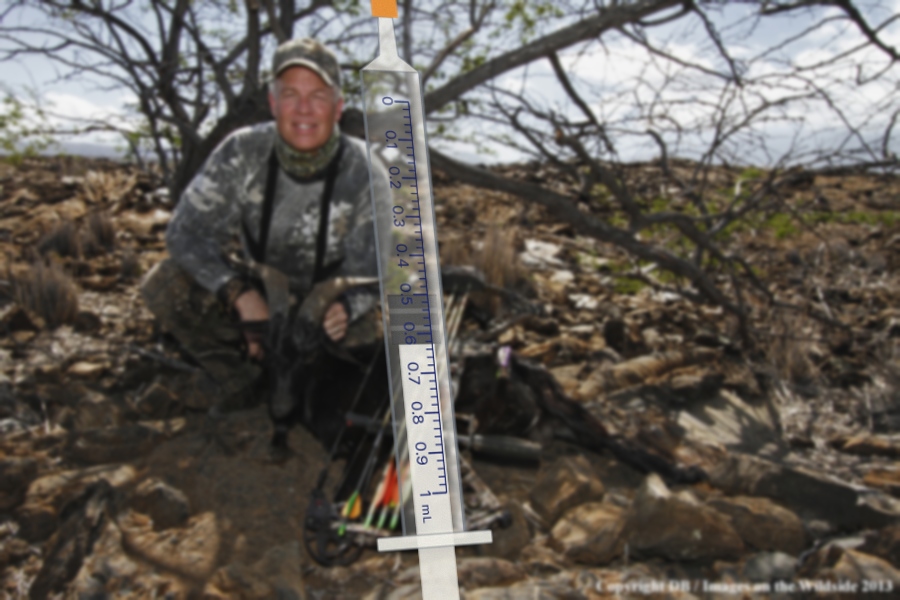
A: {"value": 0.5, "unit": "mL"}
